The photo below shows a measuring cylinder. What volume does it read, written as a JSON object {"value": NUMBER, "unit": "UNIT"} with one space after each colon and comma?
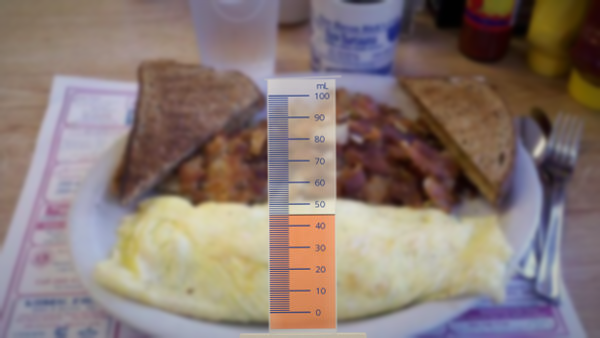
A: {"value": 45, "unit": "mL"}
